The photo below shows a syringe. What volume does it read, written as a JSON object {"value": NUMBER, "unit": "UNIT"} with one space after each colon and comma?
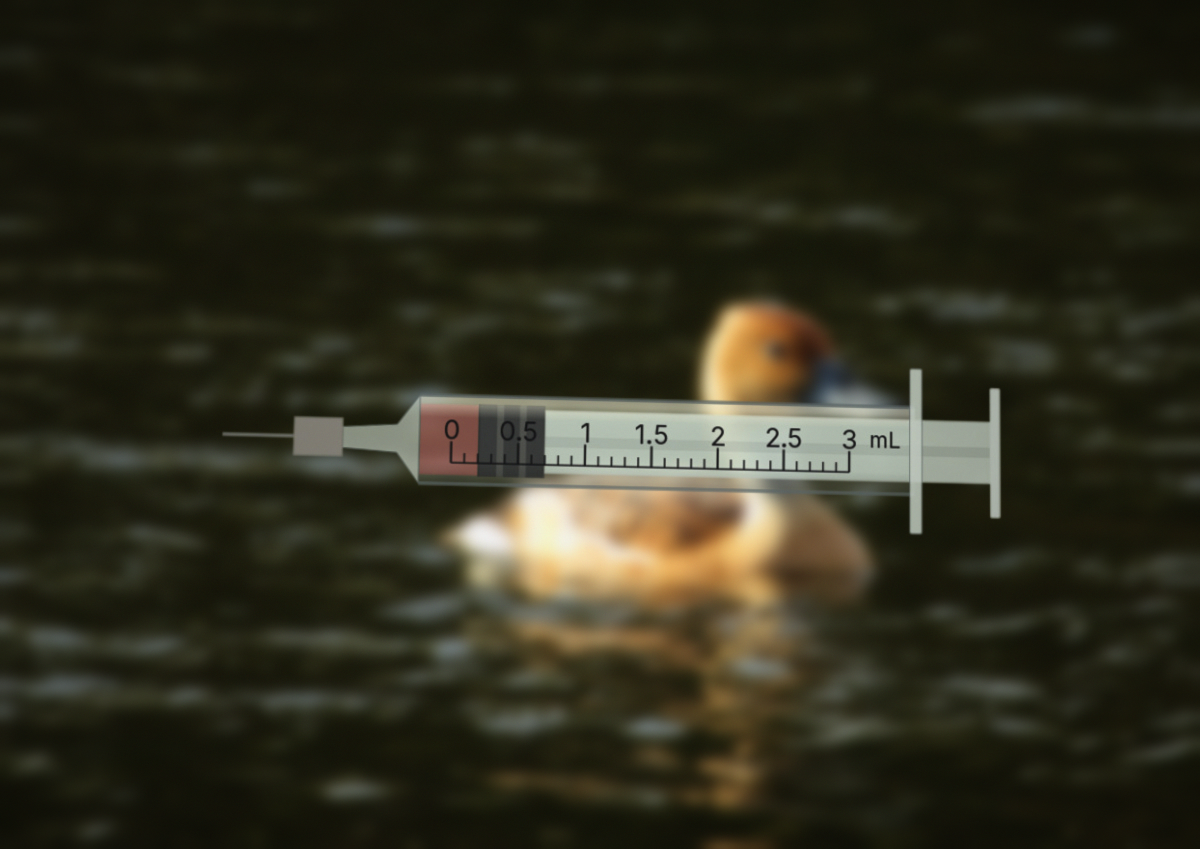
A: {"value": 0.2, "unit": "mL"}
